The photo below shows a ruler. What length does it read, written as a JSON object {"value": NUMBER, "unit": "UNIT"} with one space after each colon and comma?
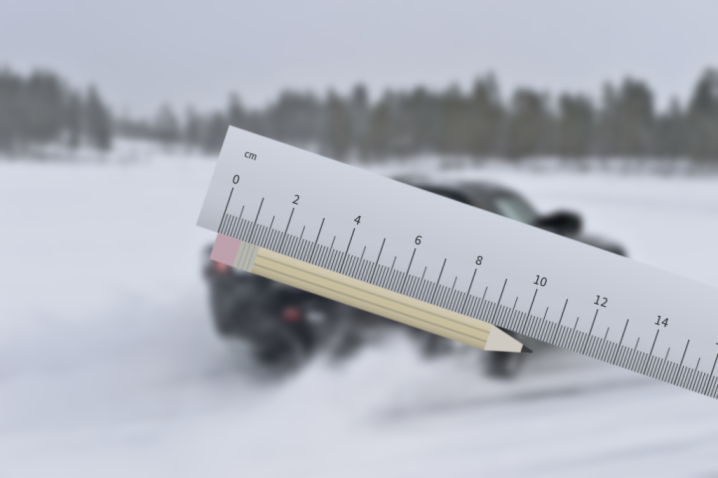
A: {"value": 10.5, "unit": "cm"}
